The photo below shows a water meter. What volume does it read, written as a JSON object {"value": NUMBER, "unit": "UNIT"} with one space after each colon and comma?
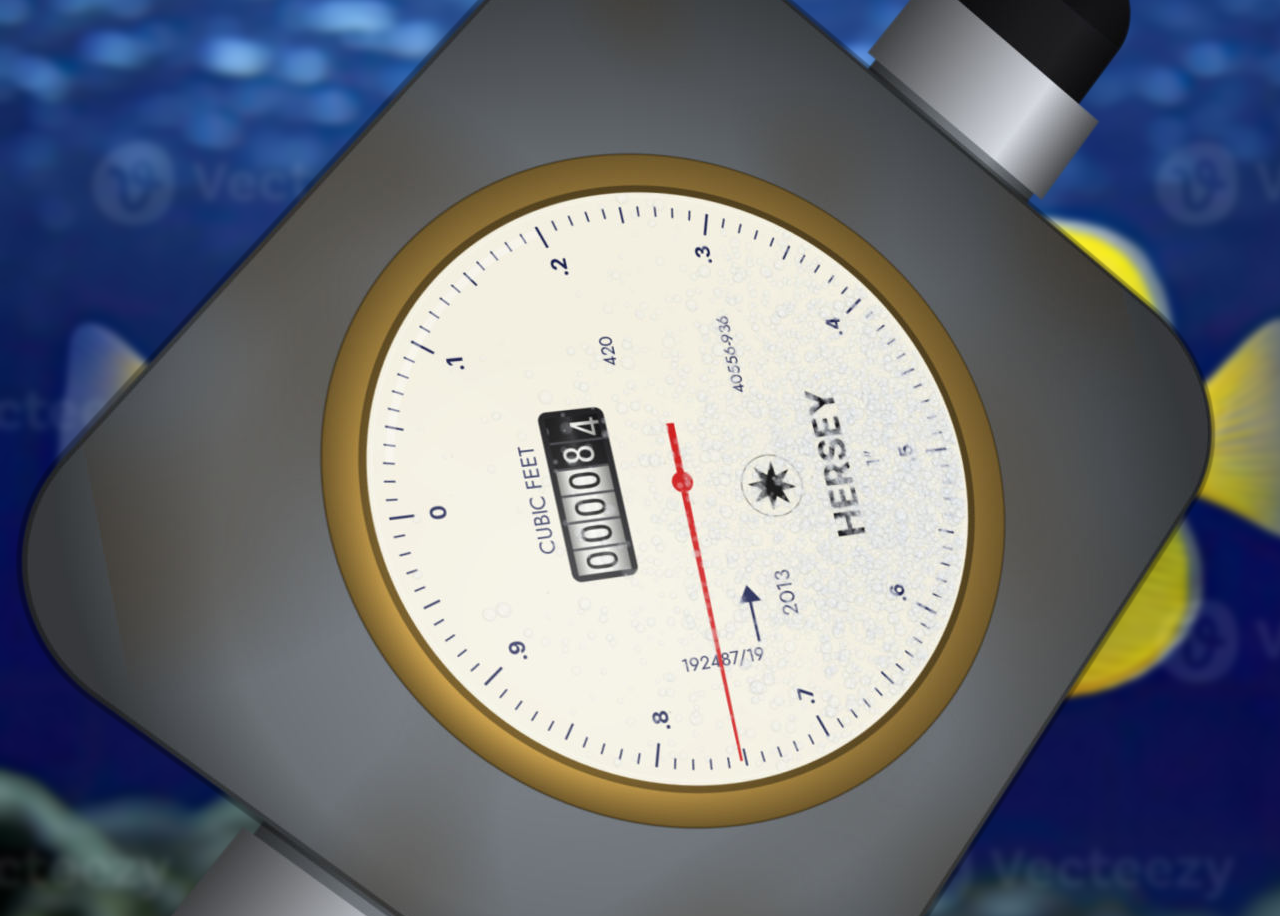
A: {"value": 83.75, "unit": "ft³"}
